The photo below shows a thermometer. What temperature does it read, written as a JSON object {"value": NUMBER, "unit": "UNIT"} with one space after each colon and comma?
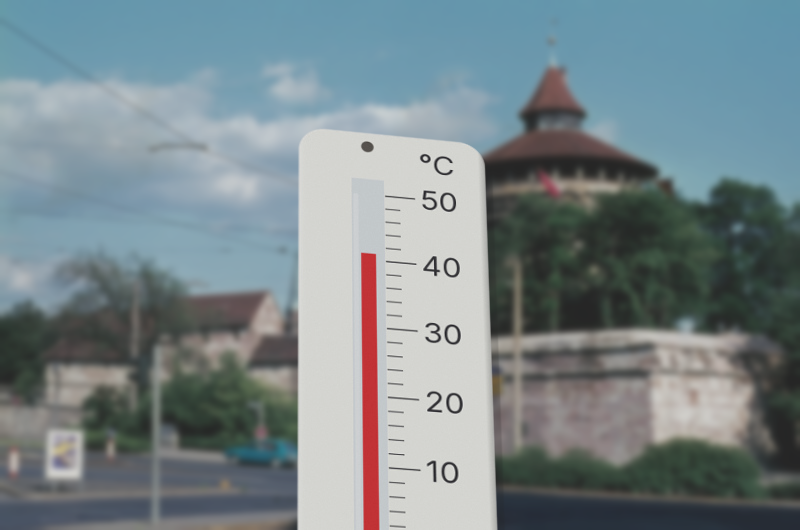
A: {"value": 41, "unit": "°C"}
